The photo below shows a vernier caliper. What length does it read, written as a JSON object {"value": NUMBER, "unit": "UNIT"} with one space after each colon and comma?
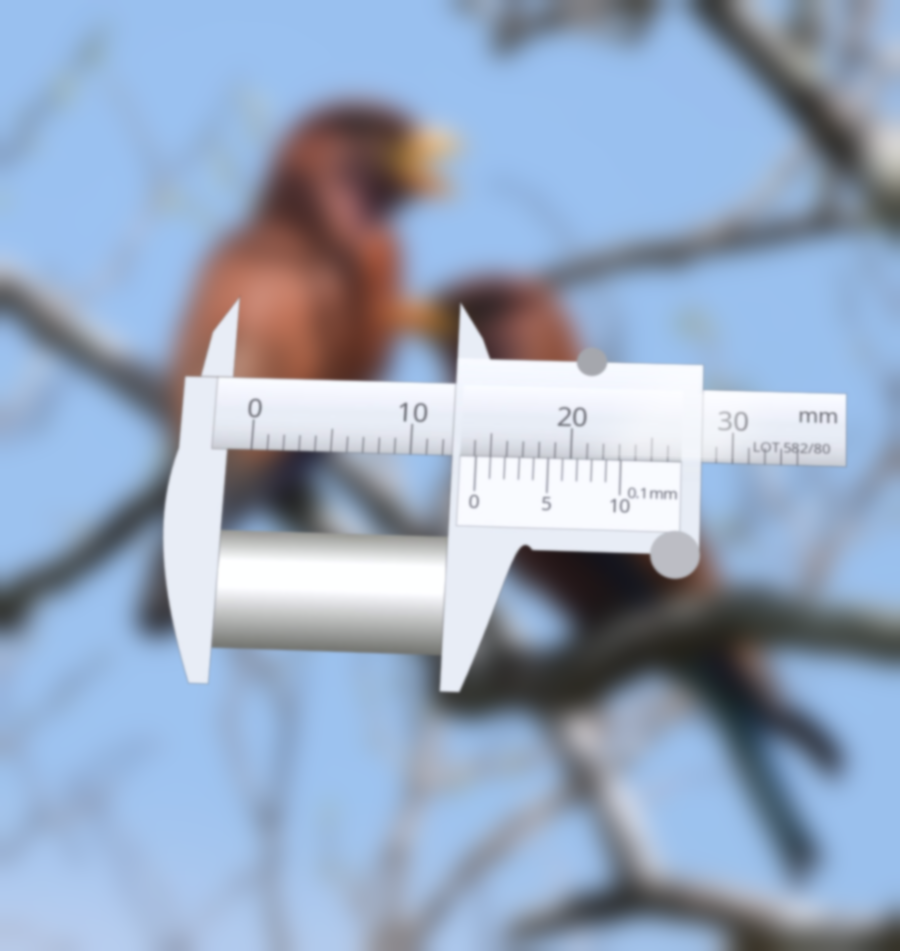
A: {"value": 14.1, "unit": "mm"}
